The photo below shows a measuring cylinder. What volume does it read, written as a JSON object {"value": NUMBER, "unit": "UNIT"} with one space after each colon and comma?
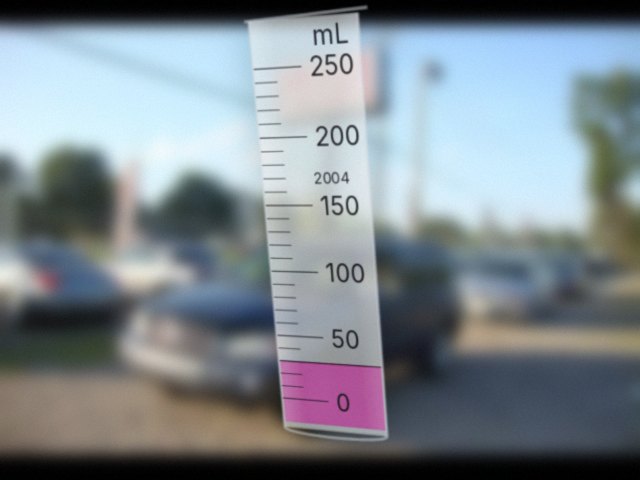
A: {"value": 30, "unit": "mL"}
